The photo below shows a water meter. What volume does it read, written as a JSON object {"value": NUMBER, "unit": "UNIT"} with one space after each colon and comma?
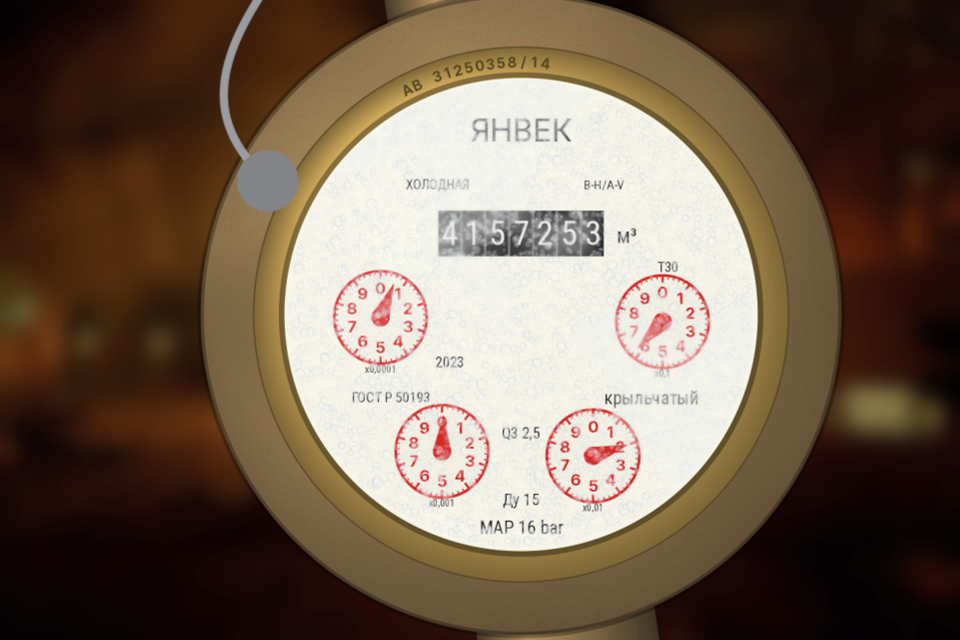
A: {"value": 4157253.6200, "unit": "m³"}
